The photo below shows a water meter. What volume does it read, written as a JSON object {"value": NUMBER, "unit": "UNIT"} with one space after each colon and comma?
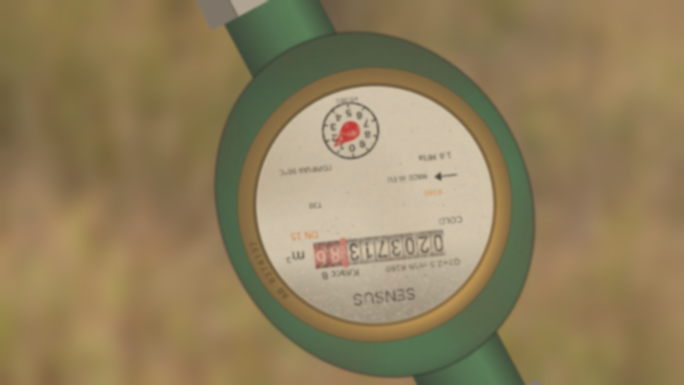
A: {"value": 203713.861, "unit": "m³"}
